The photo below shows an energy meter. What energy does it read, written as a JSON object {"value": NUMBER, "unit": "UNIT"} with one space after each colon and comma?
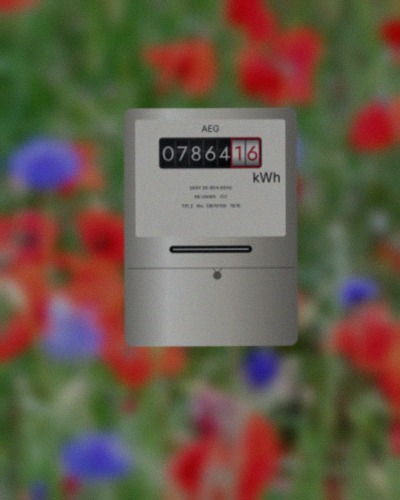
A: {"value": 7864.16, "unit": "kWh"}
